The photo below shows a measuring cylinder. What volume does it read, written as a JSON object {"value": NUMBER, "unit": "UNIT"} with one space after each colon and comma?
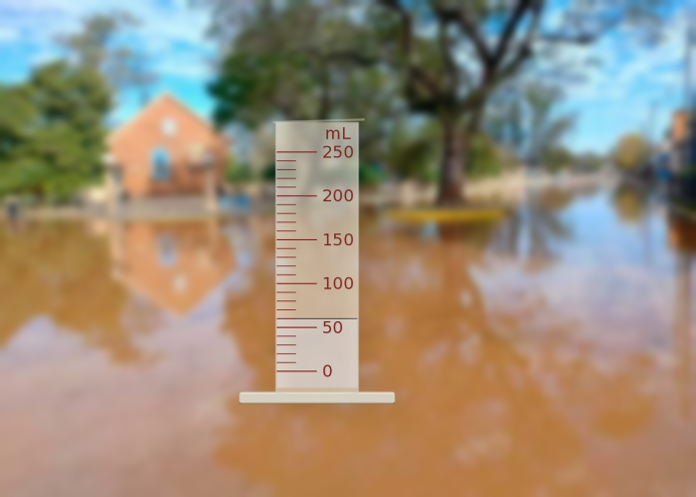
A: {"value": 60, "unit": "mL"}
